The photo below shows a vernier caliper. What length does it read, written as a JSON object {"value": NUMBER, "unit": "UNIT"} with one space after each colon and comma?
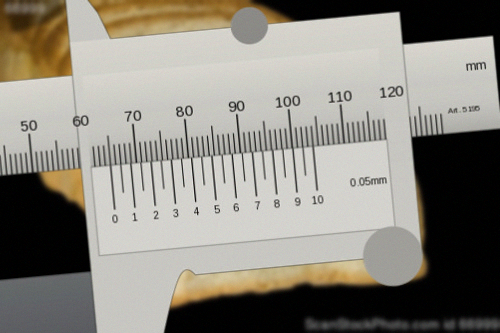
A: {"value": 65.0, "unit": "mm"}
